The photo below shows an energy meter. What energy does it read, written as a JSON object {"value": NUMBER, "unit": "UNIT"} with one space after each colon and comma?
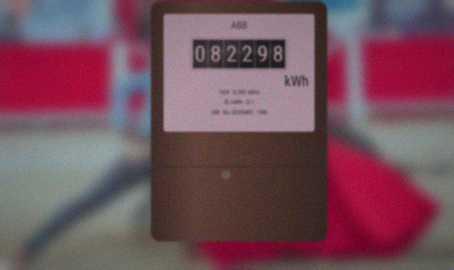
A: {"value": 82298, "unit": "kWh"}
